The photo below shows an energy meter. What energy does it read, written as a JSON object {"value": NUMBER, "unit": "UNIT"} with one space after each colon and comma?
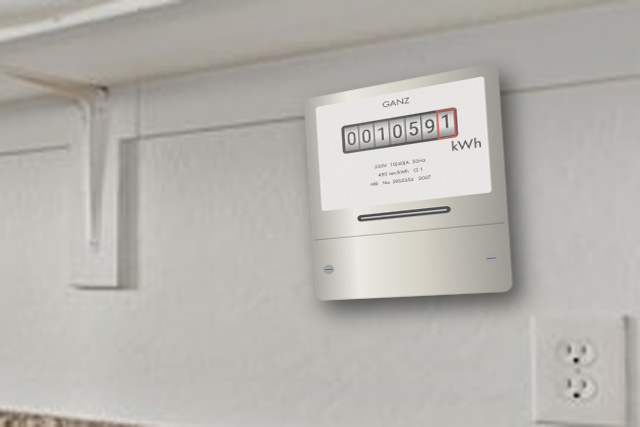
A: {"value": 1059.1, "unit": "kWh"}
